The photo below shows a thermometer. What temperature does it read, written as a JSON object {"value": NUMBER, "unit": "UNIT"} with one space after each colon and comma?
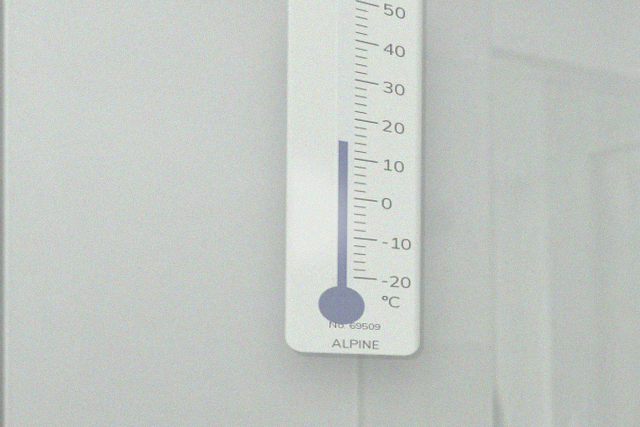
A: {"value": 14, "unit": "°C"}
